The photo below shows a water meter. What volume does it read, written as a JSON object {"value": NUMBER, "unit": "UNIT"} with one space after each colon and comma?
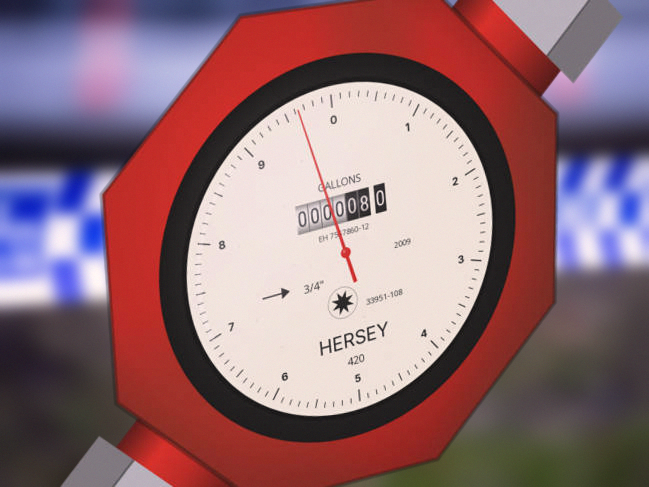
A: {"value": 79.6, "unit": "gal"}
